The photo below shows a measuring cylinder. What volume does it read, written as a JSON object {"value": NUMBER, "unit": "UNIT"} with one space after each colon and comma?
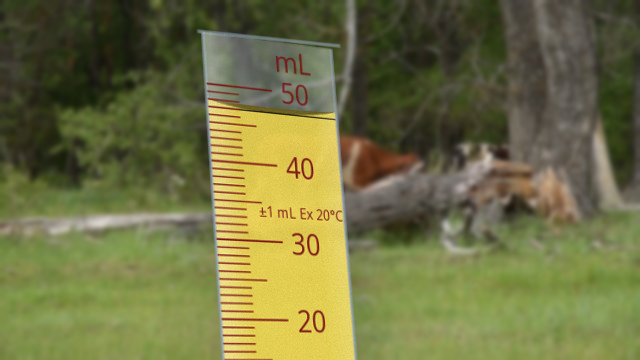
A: {"value": 47, "unit": "mL"}
